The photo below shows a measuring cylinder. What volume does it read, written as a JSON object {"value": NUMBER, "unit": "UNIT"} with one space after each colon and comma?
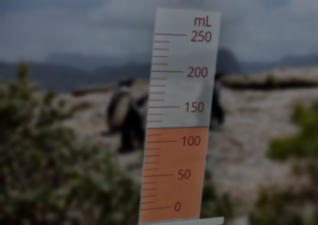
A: {"value": 120, "unit": "mL"}
